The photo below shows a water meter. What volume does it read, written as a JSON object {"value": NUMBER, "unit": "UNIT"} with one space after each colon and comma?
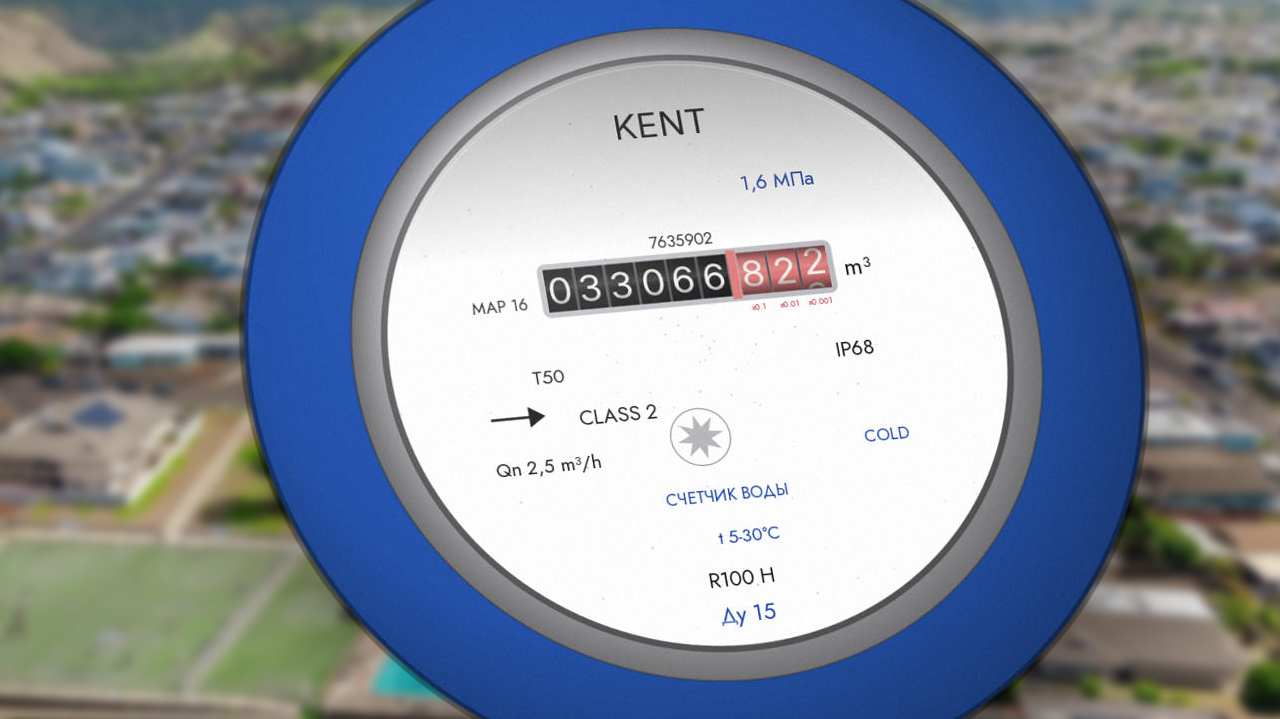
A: {"value": 33066.822, "unit": "m³"}
